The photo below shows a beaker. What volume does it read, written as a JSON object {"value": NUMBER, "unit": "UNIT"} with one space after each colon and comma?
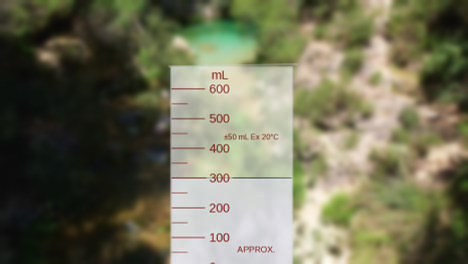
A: {"value": 300, "unit": "mL"}
